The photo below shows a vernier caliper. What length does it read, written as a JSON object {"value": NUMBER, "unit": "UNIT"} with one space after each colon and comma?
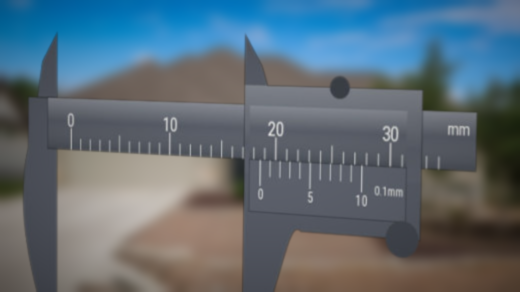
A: {"value": 18.6, "unit": "mm"}
